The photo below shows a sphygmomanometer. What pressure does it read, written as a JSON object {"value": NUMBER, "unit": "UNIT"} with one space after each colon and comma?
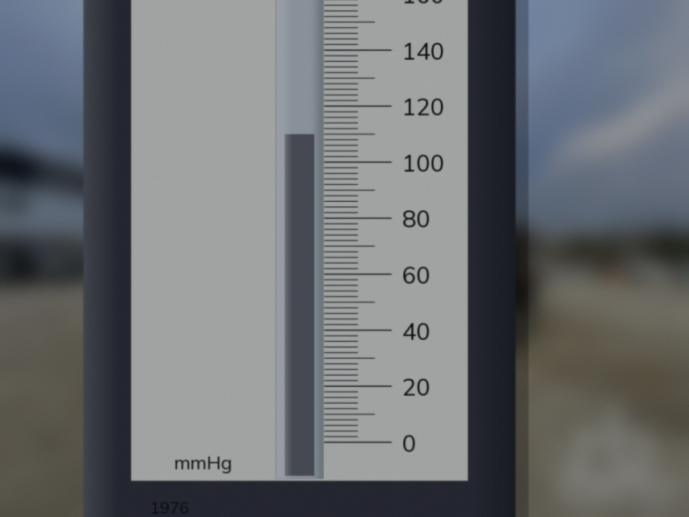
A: {"value": 110, "unit": "mmHg"}
